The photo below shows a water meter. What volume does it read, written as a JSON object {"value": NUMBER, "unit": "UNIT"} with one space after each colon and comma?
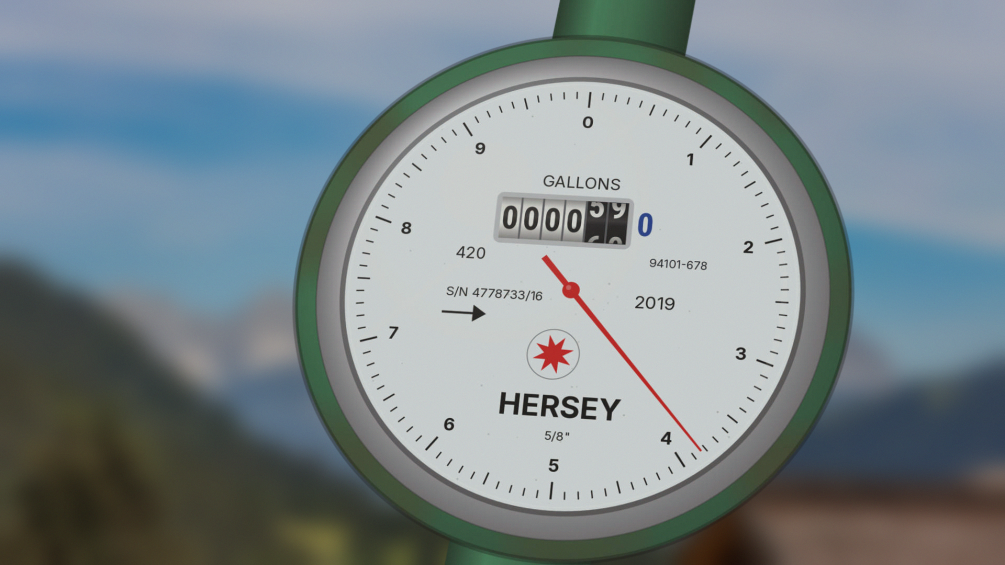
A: {"value": 593.8, "unit": "gal"}
